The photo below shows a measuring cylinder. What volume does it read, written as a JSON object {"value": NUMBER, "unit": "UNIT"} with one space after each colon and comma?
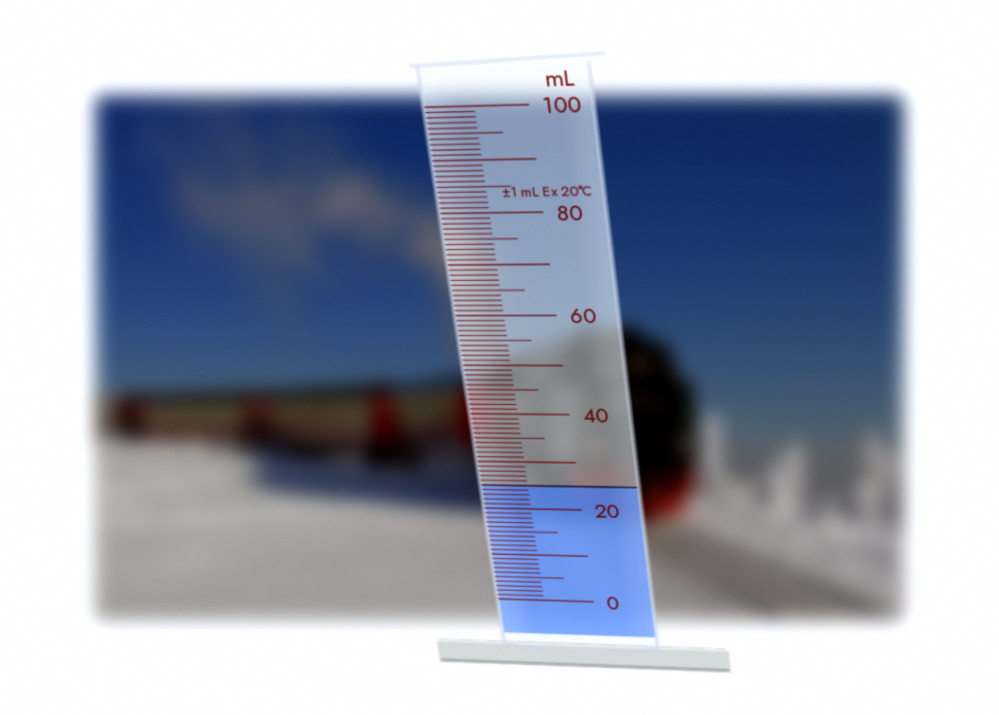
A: {"value": 25, "unit": "mL"}
